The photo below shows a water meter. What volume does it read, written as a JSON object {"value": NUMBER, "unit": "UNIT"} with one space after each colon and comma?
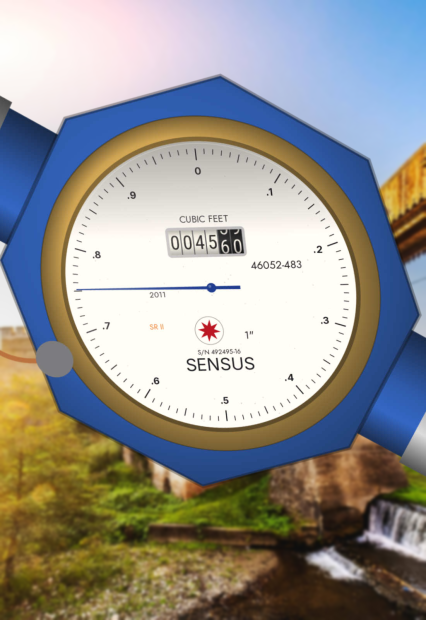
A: {"value": 4559.75, "unit": "ft³"}
